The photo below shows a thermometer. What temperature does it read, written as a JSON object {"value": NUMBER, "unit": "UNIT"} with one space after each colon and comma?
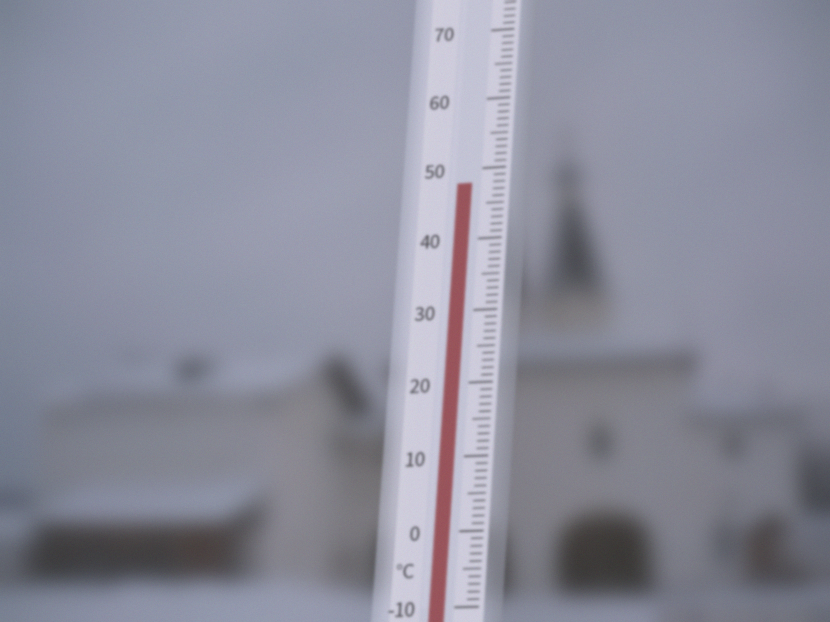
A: {"value": 48, "unit": "°C"}
